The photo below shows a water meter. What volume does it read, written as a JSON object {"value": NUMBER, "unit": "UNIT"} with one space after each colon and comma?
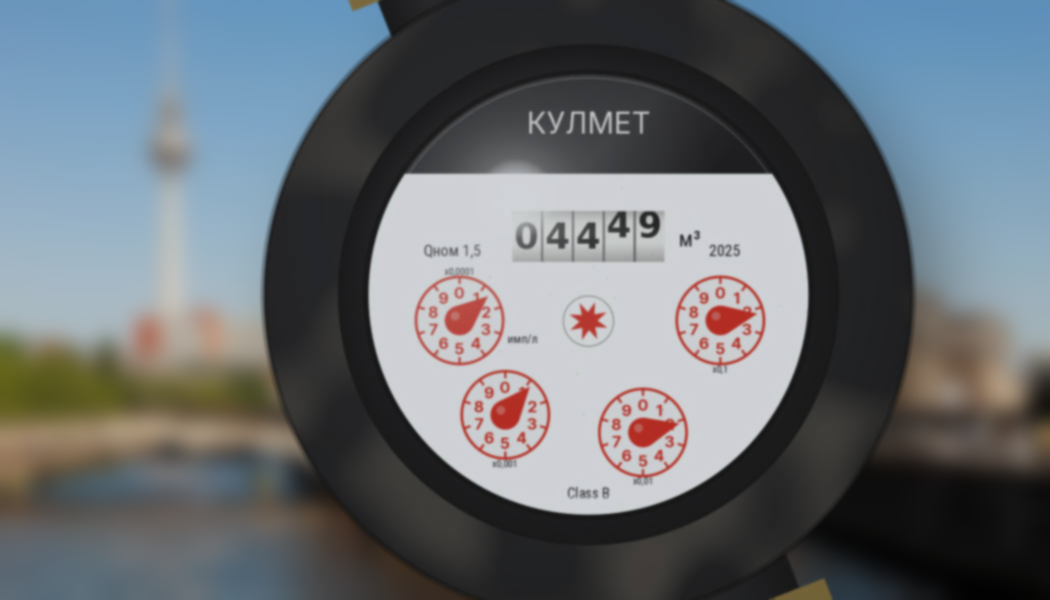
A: {"value": 4449.2211, "unit": "m³"}
